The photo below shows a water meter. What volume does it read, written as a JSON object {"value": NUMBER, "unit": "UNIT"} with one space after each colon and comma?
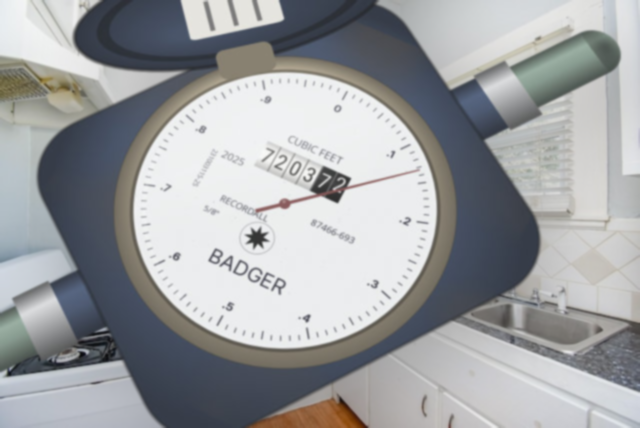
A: {"value": 720372.13, "unit": "ft³"}
